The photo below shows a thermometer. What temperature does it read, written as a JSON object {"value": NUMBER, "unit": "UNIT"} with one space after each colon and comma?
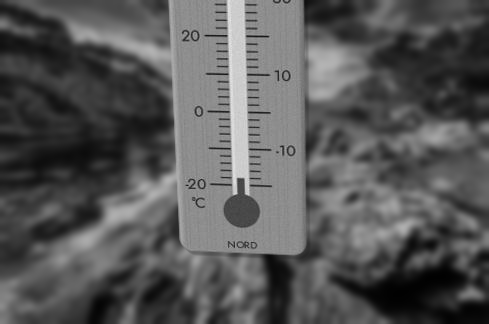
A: {"value": -18, "unit": "°C"}
